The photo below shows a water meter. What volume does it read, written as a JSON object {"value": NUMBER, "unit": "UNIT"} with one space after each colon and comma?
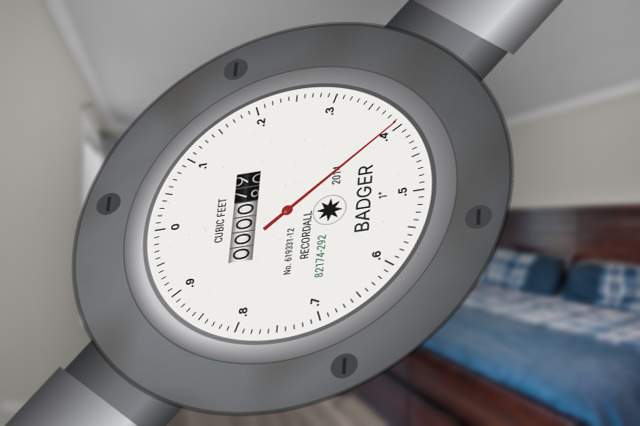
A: {"value": 79.39, "unit": "ft³"}
